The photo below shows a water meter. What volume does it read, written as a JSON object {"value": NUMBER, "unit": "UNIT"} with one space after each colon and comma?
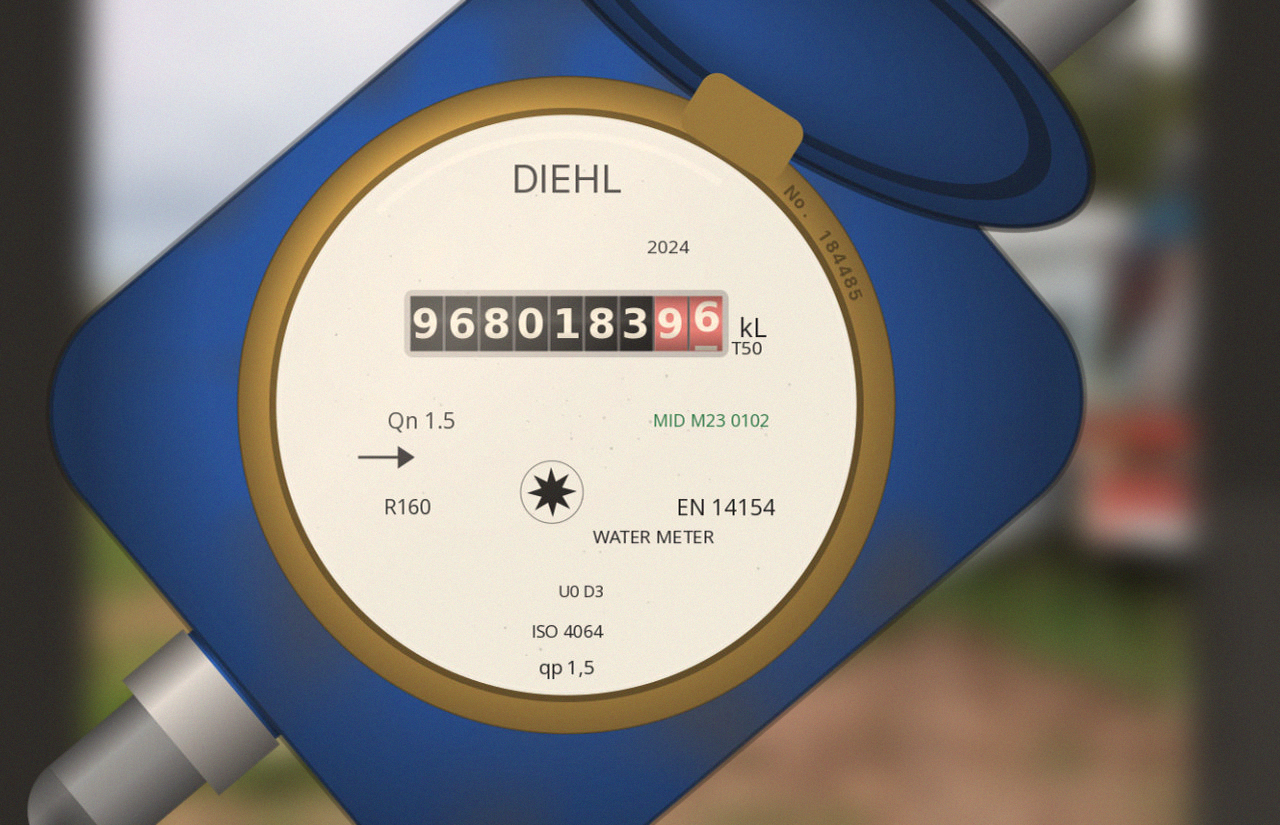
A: {"value": 9680183.96, "unit": "kL"}
